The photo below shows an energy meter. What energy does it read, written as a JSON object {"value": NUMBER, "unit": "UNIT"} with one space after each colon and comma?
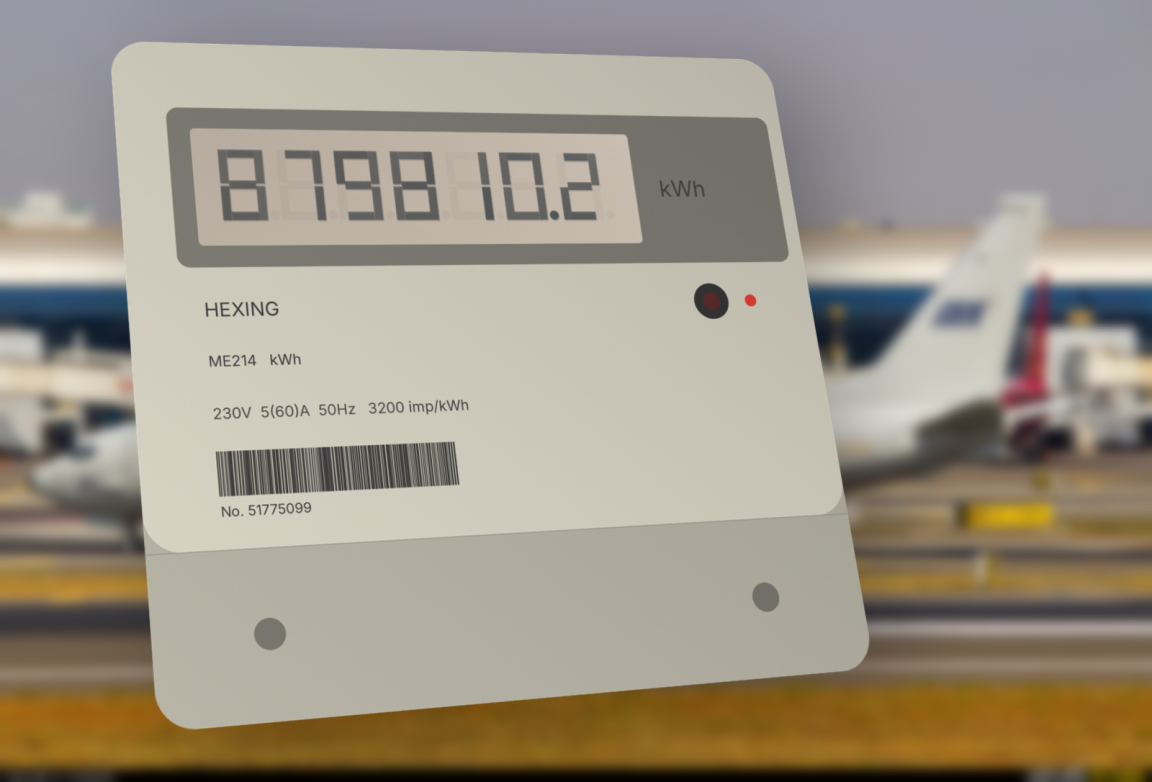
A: {"value": 879810.2, "unit": "kWh"}
